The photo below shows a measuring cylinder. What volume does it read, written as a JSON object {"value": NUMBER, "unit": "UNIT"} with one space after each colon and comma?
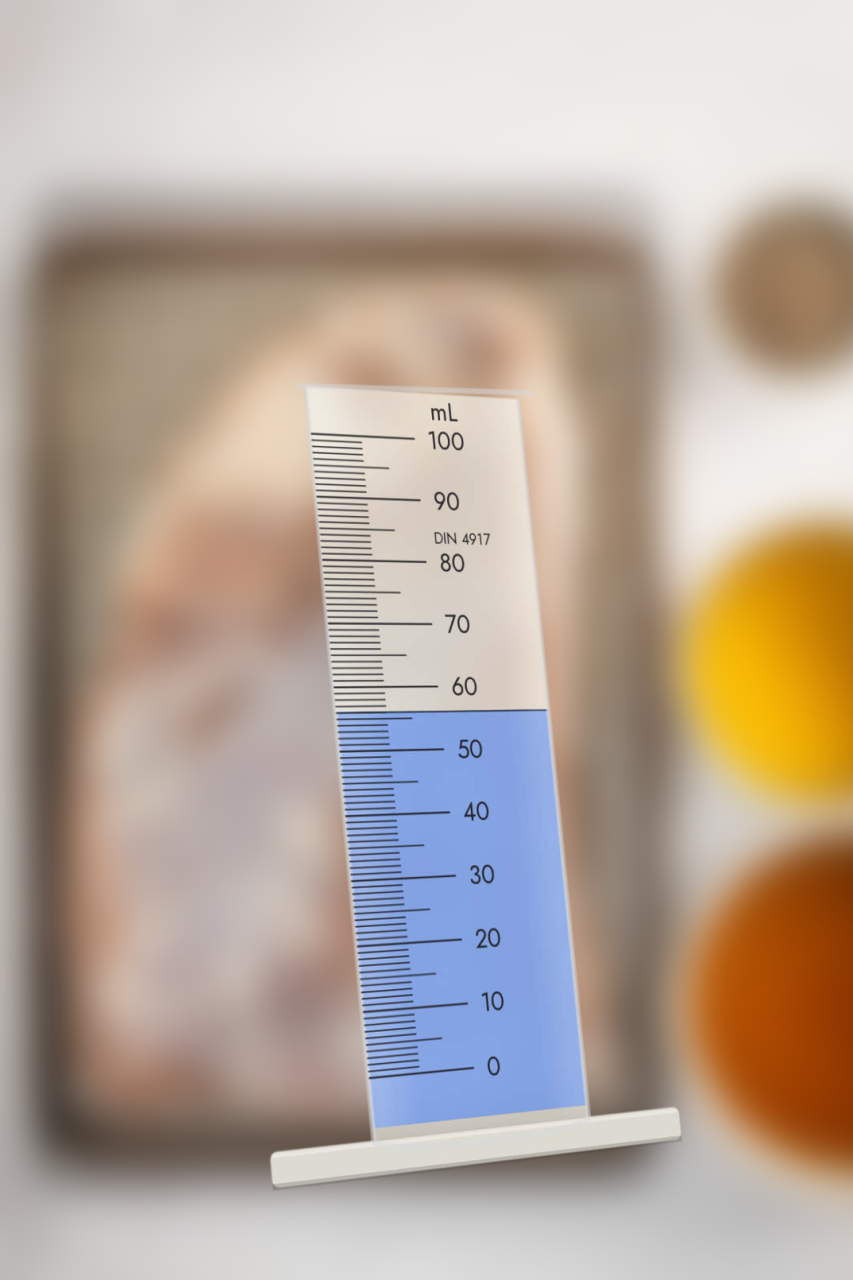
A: {"value": 56, "unit": "mL"}
